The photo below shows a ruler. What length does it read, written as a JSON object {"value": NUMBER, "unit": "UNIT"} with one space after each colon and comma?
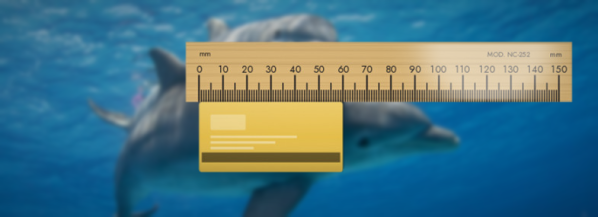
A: {"value": 60, "unit": "mm"}
